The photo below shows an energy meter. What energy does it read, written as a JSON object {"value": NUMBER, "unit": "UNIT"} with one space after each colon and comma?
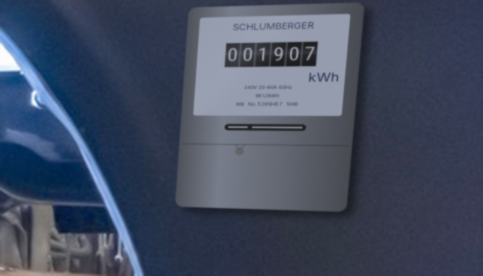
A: {"value": 1907, "unit": "kWh"}
